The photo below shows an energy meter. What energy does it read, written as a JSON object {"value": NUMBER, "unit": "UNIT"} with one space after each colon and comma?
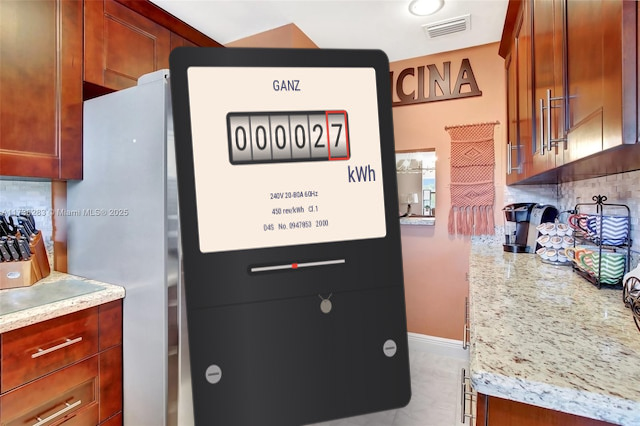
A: {"value": 2.7, "unit": "kWh"}
